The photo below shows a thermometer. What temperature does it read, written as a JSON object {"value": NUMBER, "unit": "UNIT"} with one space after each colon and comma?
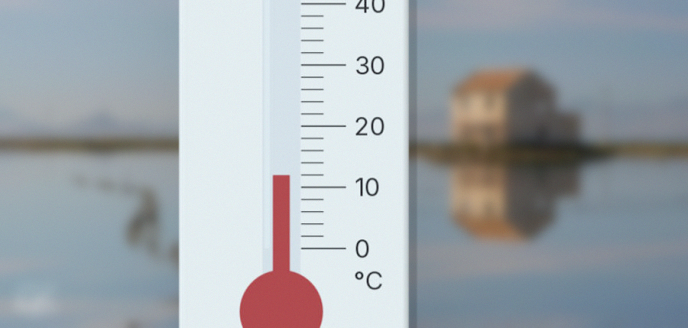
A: {"value": 12, "unit": "°C"}
